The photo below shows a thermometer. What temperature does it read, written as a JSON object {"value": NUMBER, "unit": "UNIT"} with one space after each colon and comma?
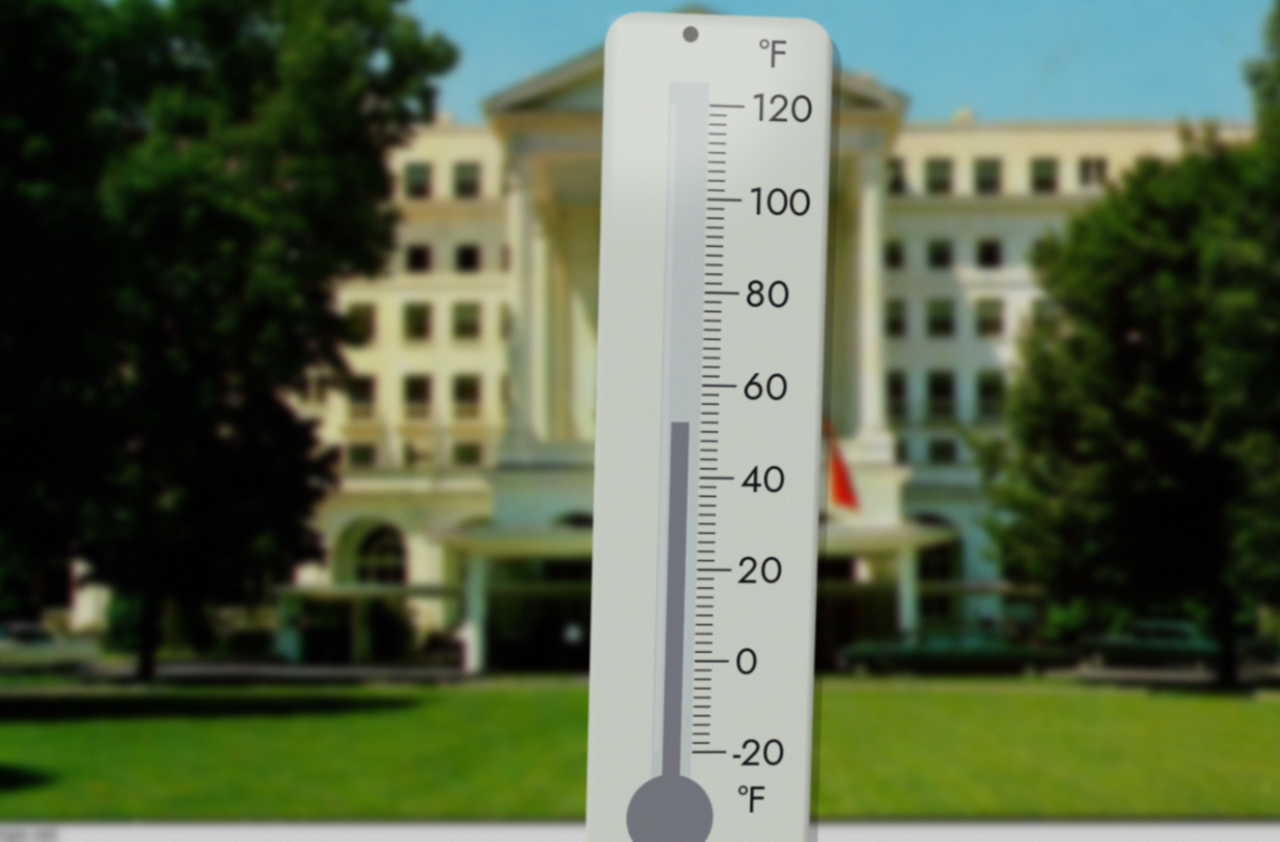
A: {"value": 52, "unit": "°F"}
